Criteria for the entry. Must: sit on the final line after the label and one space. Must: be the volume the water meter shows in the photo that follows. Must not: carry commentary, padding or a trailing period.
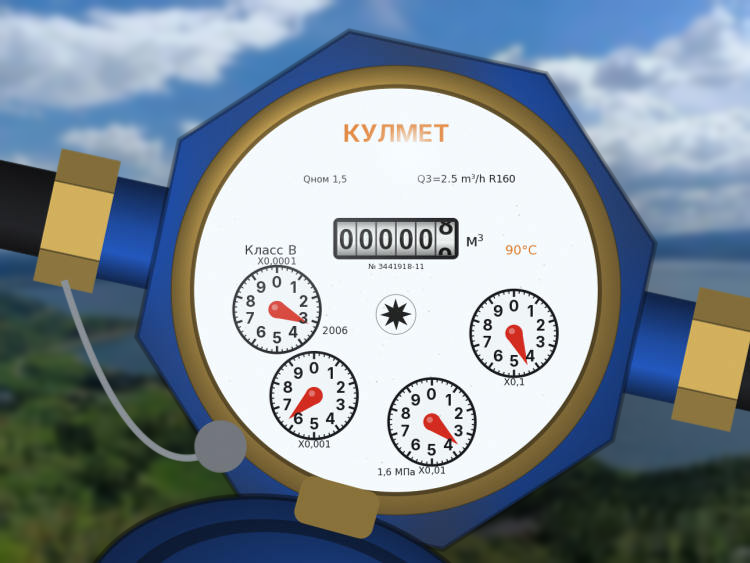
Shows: 8.4363 m³
